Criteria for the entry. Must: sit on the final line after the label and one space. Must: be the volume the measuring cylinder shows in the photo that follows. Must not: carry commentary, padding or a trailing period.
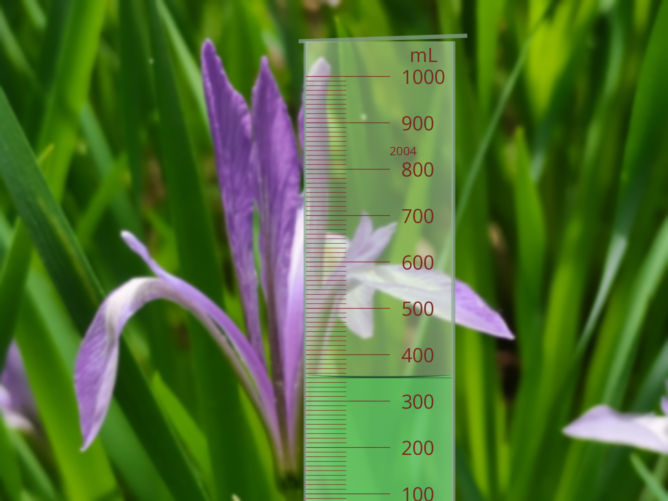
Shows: 350 mL
